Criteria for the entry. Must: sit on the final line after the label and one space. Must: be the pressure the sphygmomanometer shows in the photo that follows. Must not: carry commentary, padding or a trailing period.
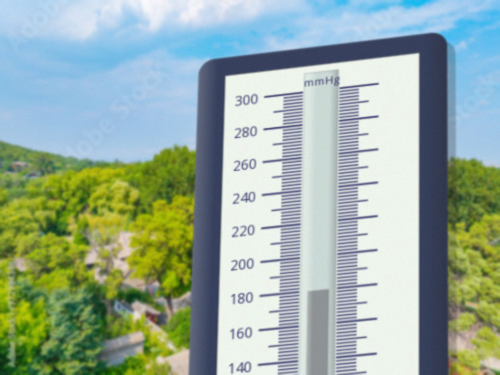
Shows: 180 mmHg
